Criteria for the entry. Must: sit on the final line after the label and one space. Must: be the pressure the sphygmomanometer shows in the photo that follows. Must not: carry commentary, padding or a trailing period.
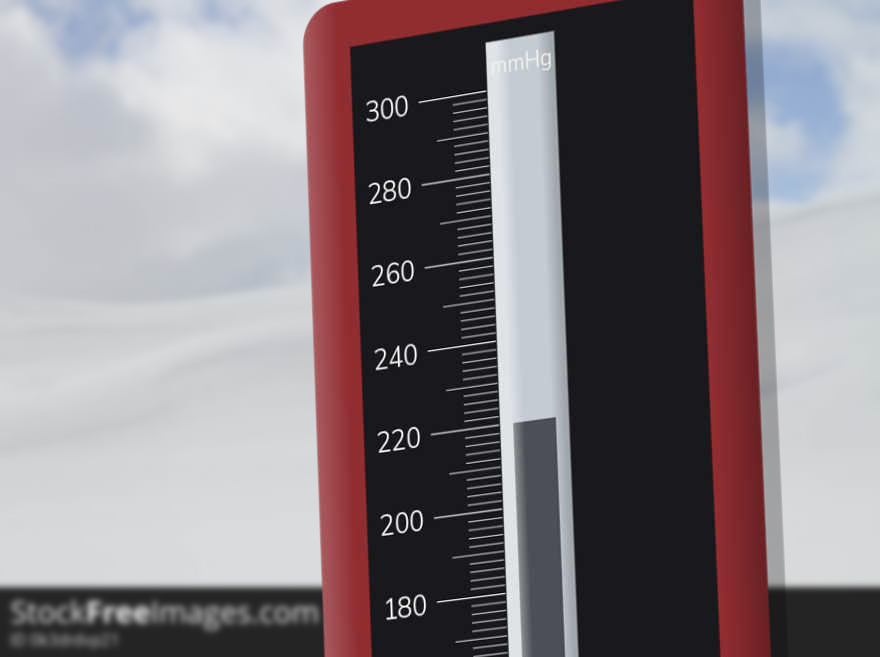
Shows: 220 mmHg
